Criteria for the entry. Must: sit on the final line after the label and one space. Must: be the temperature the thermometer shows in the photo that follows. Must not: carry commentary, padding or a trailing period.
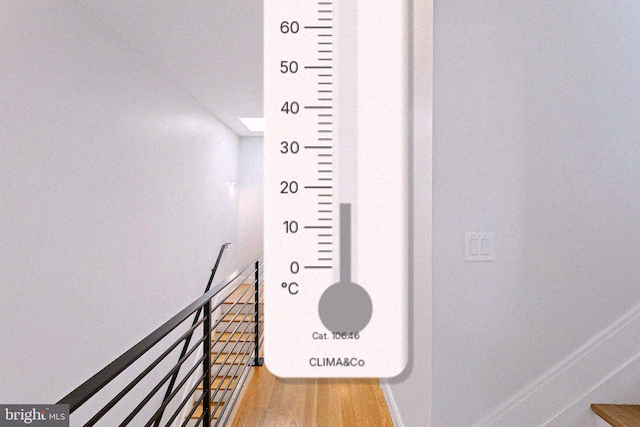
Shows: 16 °C
